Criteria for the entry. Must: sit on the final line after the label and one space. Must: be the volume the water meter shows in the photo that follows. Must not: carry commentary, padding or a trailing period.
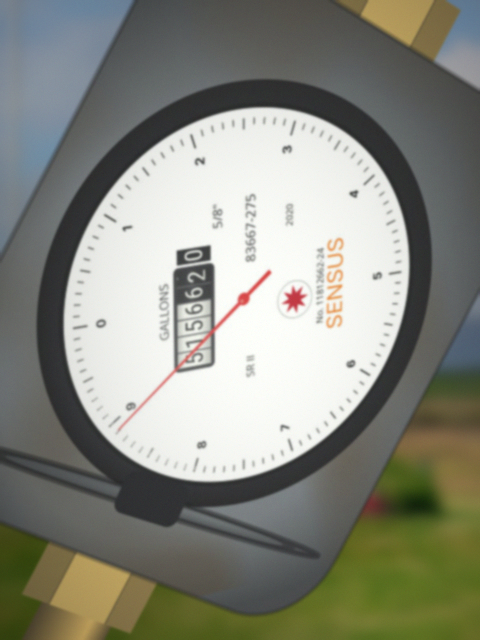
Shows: 5156618.9 gal
